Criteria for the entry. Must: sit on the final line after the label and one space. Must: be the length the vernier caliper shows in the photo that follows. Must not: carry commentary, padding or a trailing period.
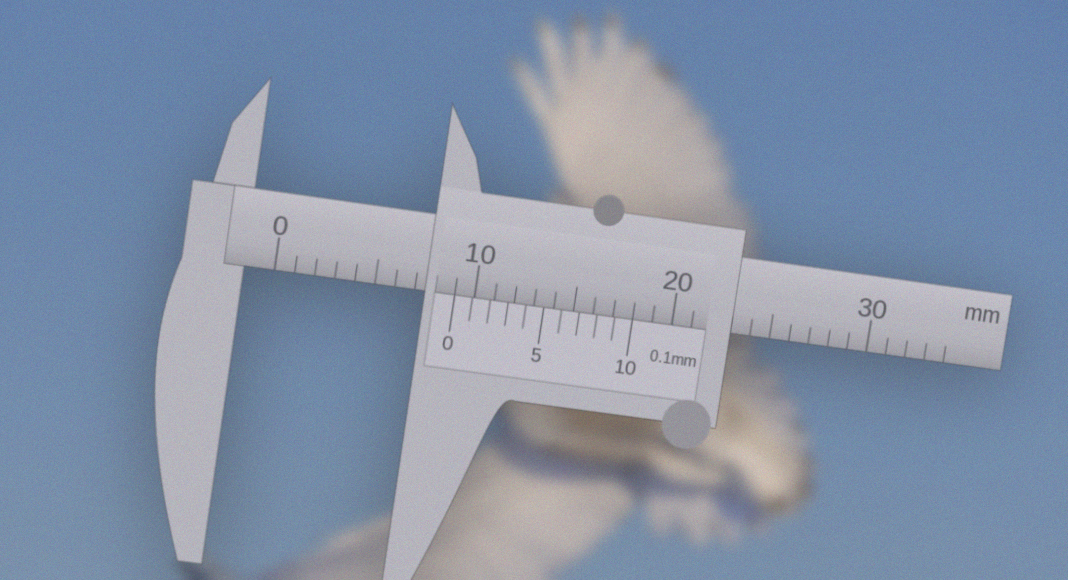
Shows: 9.0 mm
